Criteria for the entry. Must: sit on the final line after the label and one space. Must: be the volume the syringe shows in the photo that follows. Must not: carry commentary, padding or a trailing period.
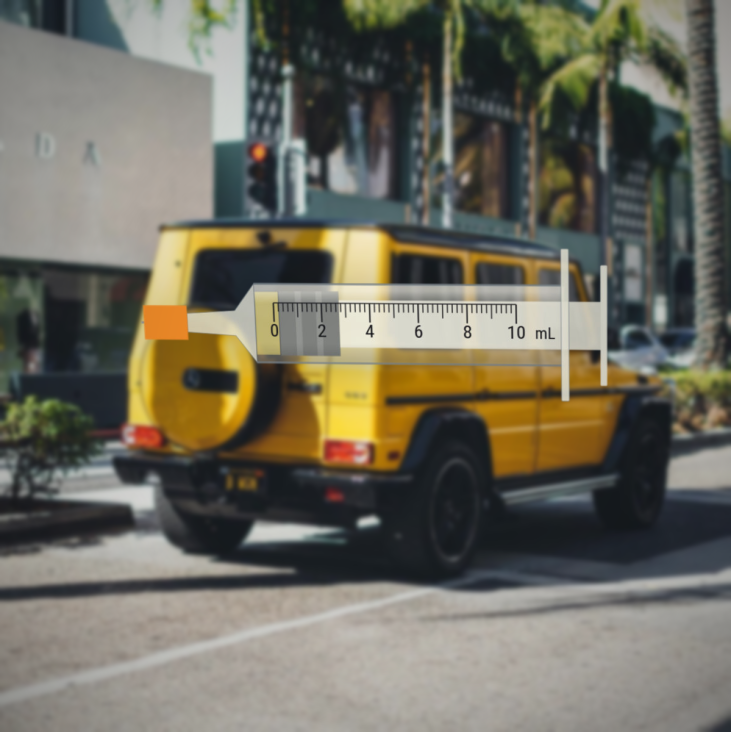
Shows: 0.2 mL
